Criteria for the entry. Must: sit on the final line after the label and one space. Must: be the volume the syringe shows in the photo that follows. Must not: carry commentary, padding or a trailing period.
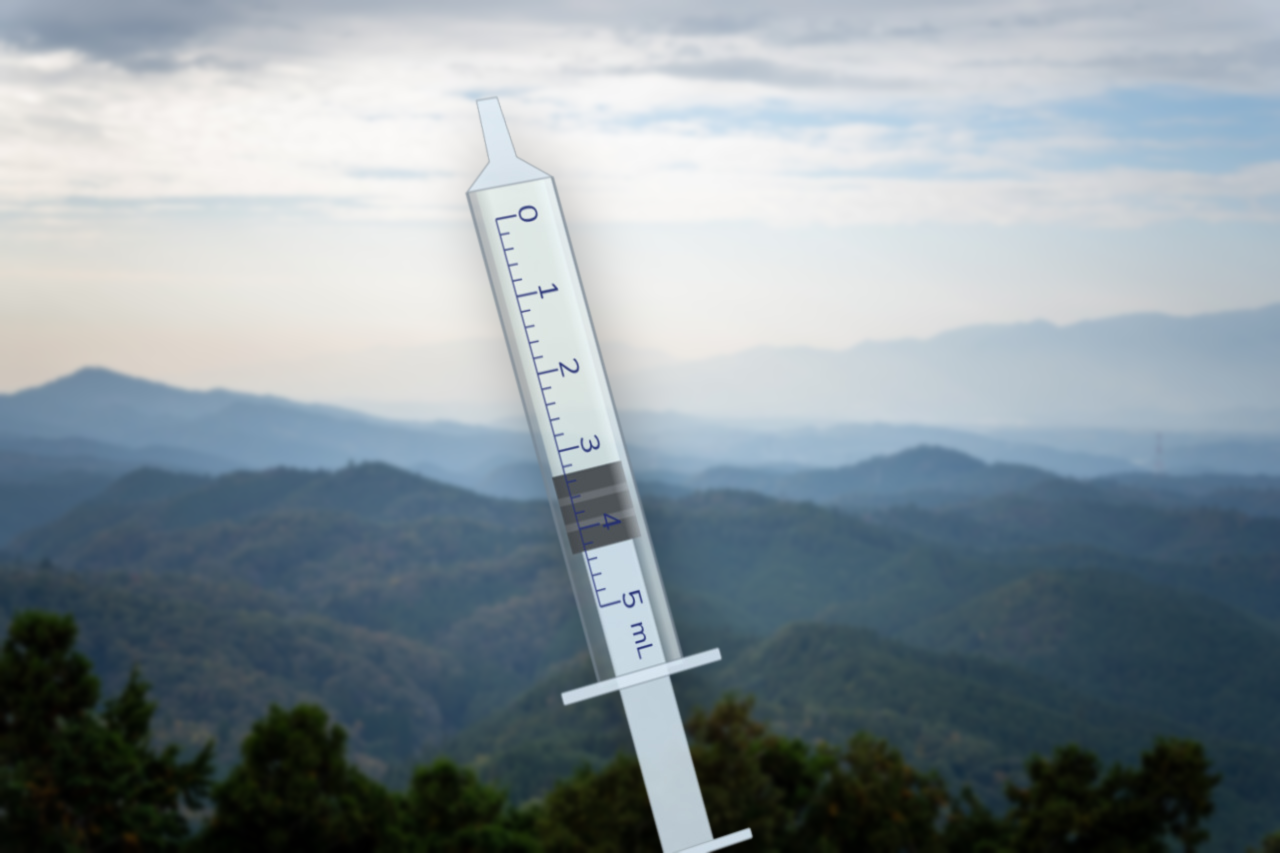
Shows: 3.3 mL
